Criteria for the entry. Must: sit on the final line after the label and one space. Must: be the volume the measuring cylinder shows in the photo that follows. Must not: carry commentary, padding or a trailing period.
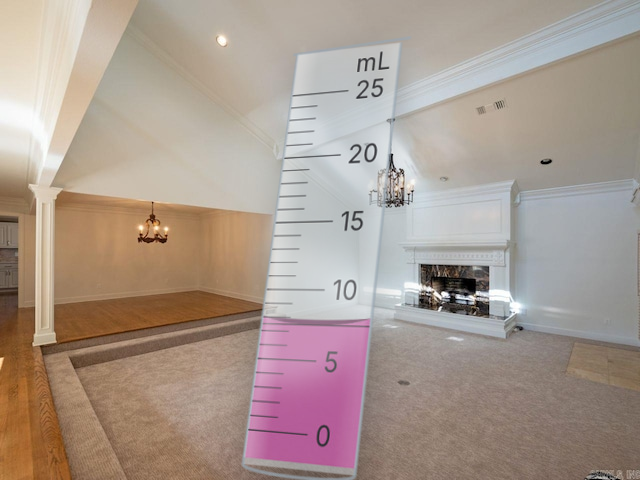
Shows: 7.5 mL
